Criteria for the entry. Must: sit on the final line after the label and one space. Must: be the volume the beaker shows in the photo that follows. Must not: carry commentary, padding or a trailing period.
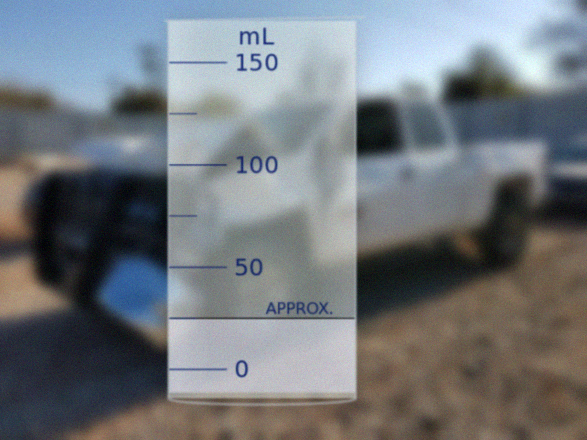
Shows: 25 mL
